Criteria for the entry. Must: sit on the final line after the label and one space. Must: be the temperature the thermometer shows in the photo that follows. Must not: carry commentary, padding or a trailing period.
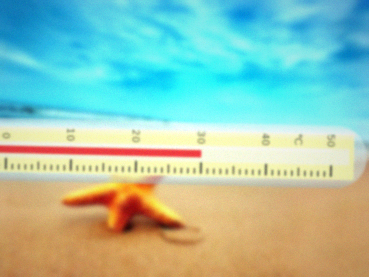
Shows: 30 °C
